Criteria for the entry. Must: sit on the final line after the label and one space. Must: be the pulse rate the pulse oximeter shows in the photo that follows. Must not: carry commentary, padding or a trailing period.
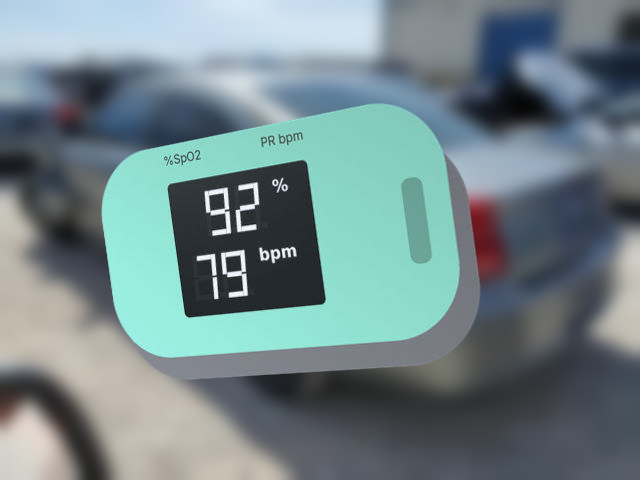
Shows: 79 bpm
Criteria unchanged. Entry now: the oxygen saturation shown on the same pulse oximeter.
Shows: 92 %
